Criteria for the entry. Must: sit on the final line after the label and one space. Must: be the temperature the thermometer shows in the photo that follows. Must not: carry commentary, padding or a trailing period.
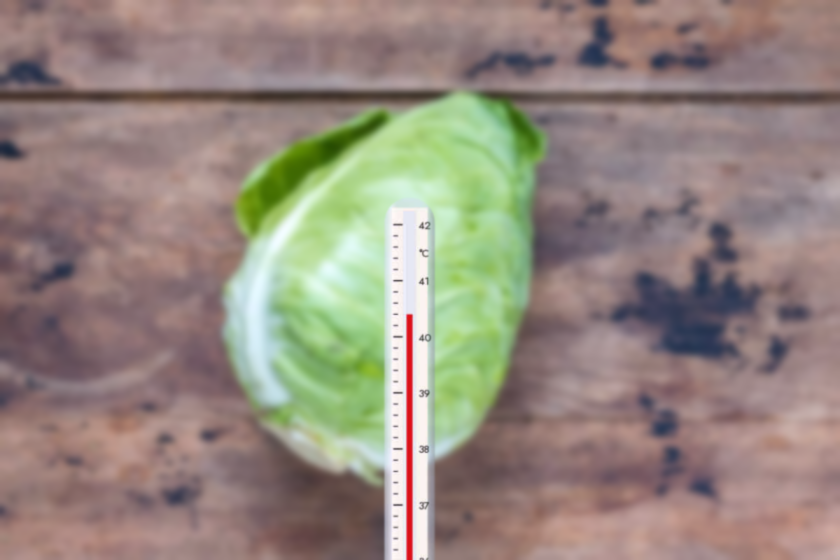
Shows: 40.4 °C
